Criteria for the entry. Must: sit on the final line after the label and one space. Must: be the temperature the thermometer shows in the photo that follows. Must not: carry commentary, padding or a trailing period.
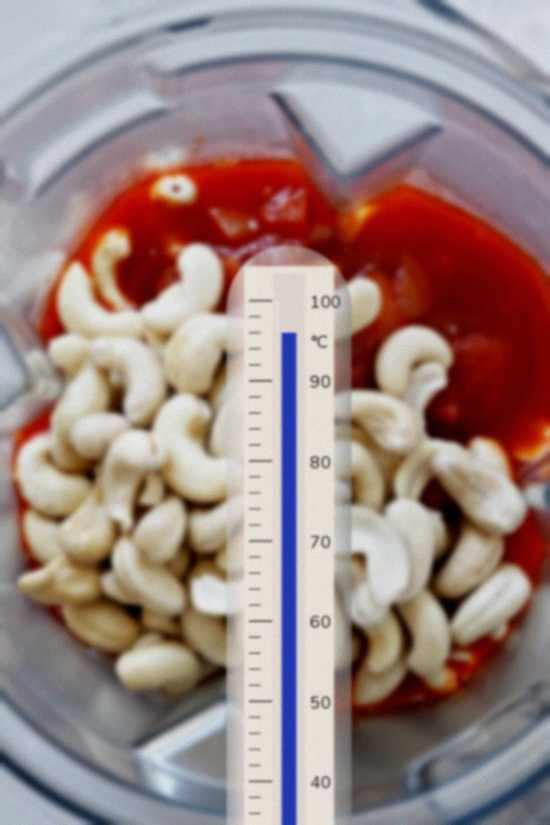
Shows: 96 °C
